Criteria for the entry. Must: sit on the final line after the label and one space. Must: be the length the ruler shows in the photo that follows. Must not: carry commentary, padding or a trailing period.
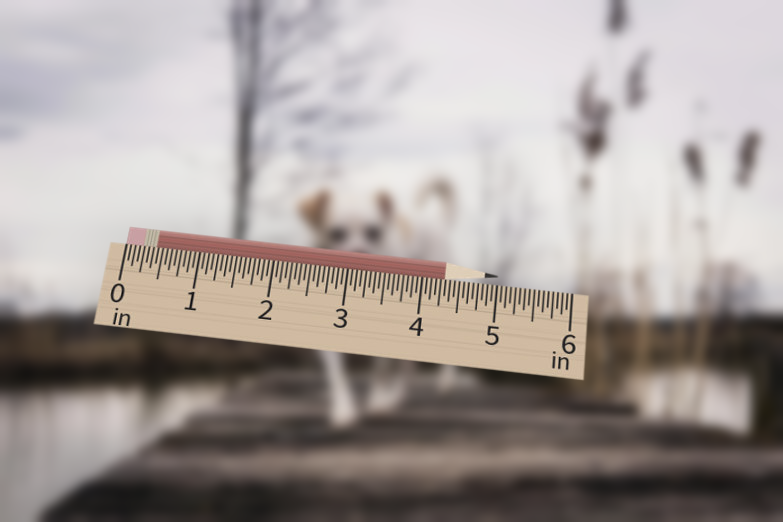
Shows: 5 in
